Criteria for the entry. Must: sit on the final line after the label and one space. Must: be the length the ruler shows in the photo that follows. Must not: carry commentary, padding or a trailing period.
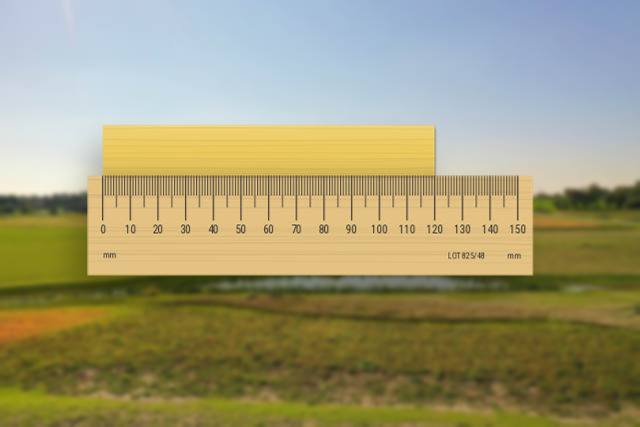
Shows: 120 mm
